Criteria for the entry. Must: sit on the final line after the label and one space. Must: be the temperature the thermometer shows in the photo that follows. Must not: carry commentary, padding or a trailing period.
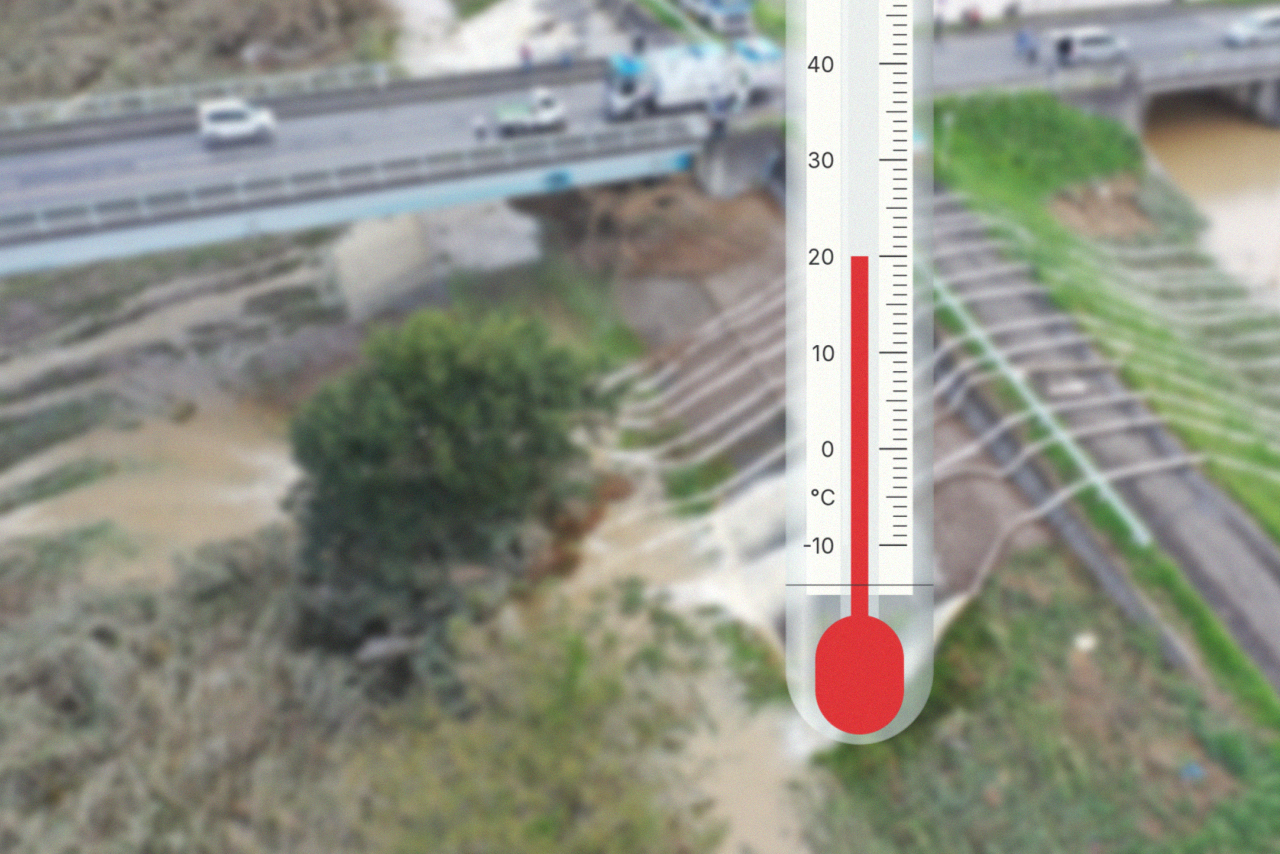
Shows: 20 °C
